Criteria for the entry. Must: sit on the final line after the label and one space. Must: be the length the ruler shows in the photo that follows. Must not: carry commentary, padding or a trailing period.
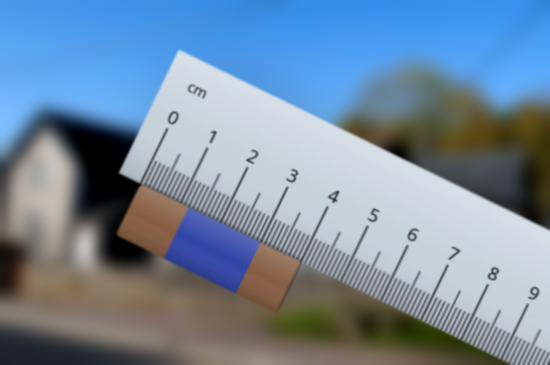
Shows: 4 cm
